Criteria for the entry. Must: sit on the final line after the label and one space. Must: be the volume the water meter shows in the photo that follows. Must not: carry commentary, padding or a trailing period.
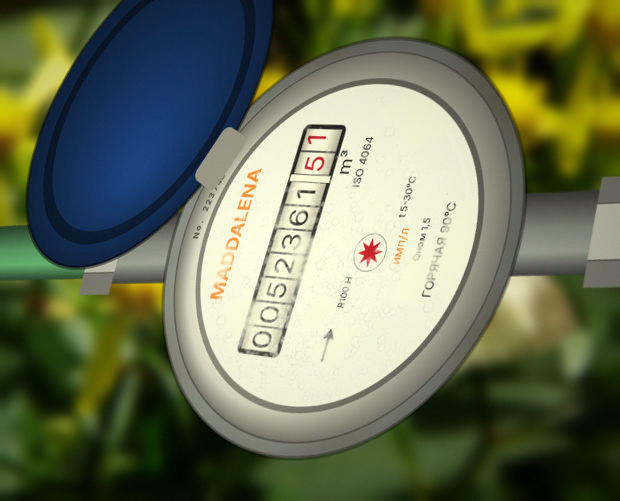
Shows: 52361.51 m³
